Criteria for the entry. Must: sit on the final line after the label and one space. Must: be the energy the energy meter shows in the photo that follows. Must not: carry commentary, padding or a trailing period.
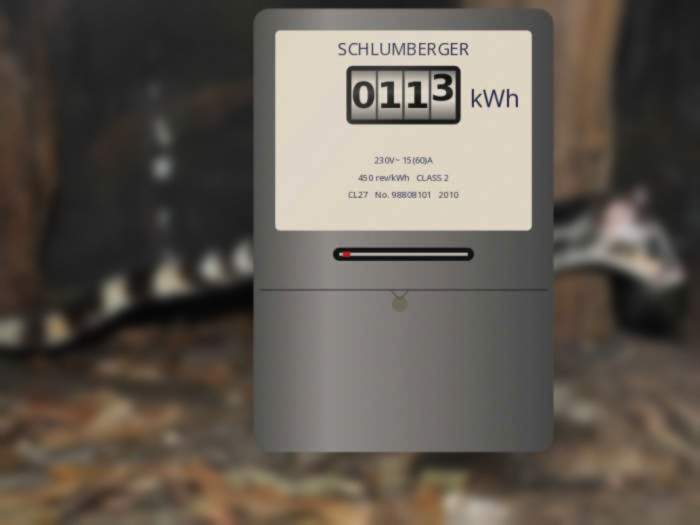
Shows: 113 kWh
